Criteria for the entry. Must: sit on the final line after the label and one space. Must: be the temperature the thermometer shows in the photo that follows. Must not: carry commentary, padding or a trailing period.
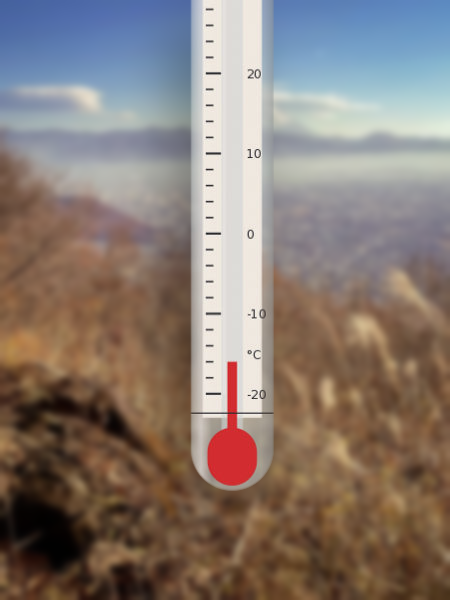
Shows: -16 °C
